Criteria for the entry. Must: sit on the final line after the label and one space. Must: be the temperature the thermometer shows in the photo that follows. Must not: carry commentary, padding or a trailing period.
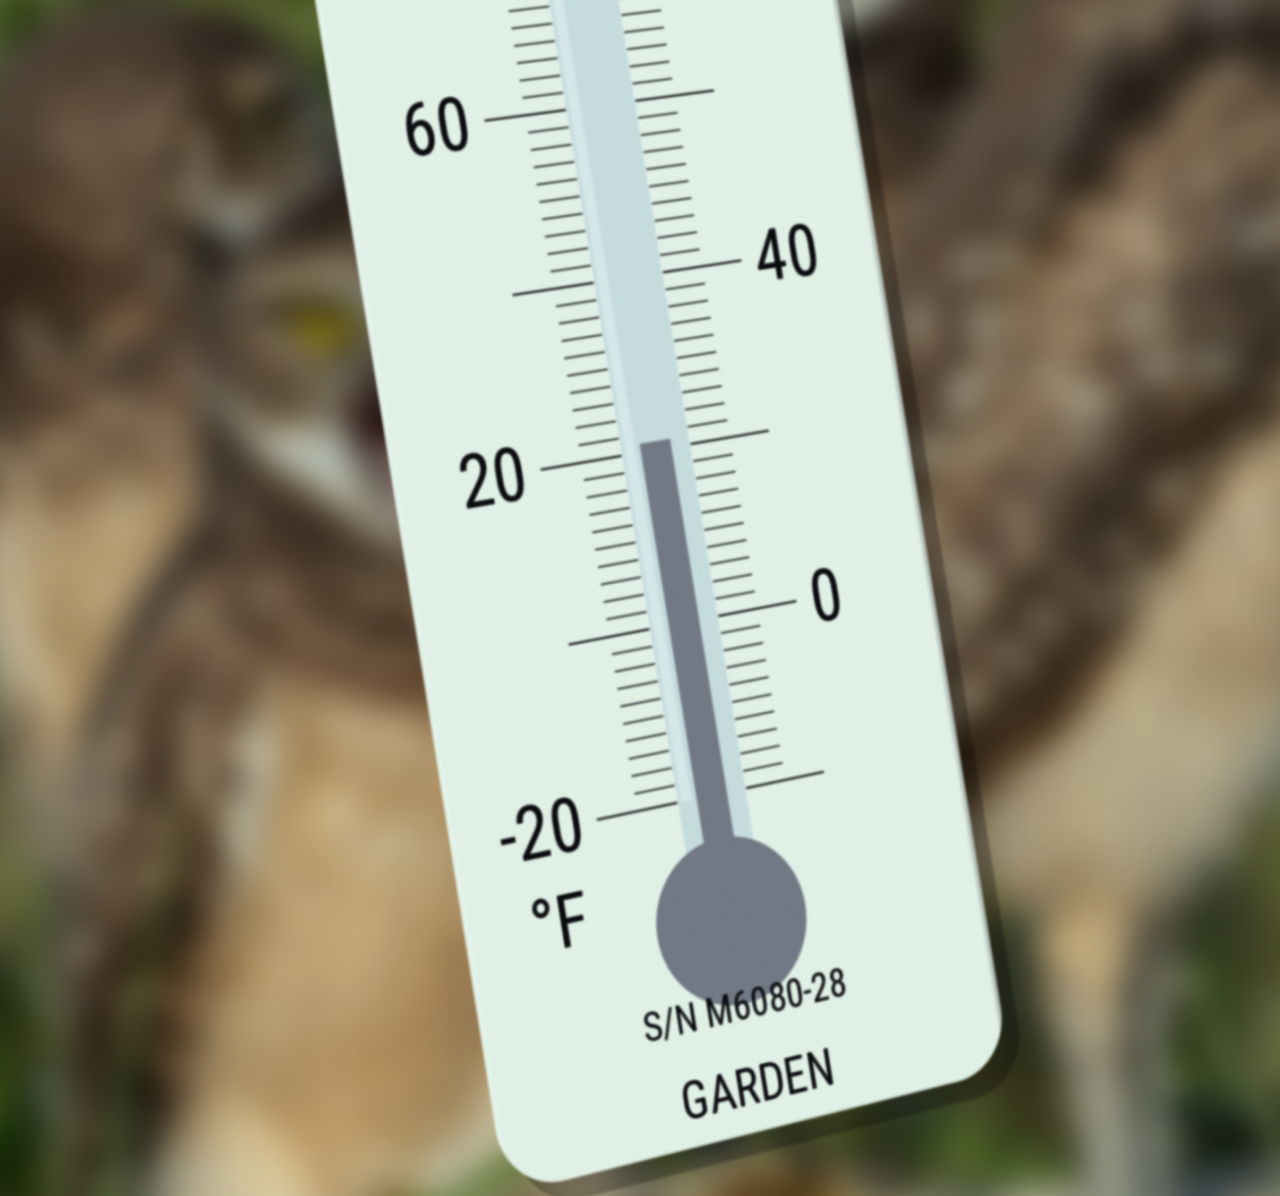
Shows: 21 °F
